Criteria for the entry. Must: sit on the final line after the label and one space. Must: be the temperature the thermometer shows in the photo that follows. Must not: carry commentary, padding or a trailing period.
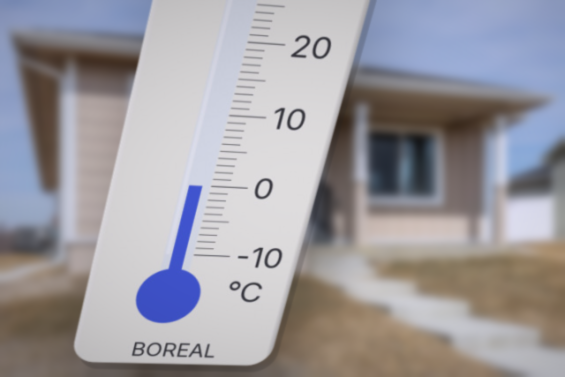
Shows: 0 °C
